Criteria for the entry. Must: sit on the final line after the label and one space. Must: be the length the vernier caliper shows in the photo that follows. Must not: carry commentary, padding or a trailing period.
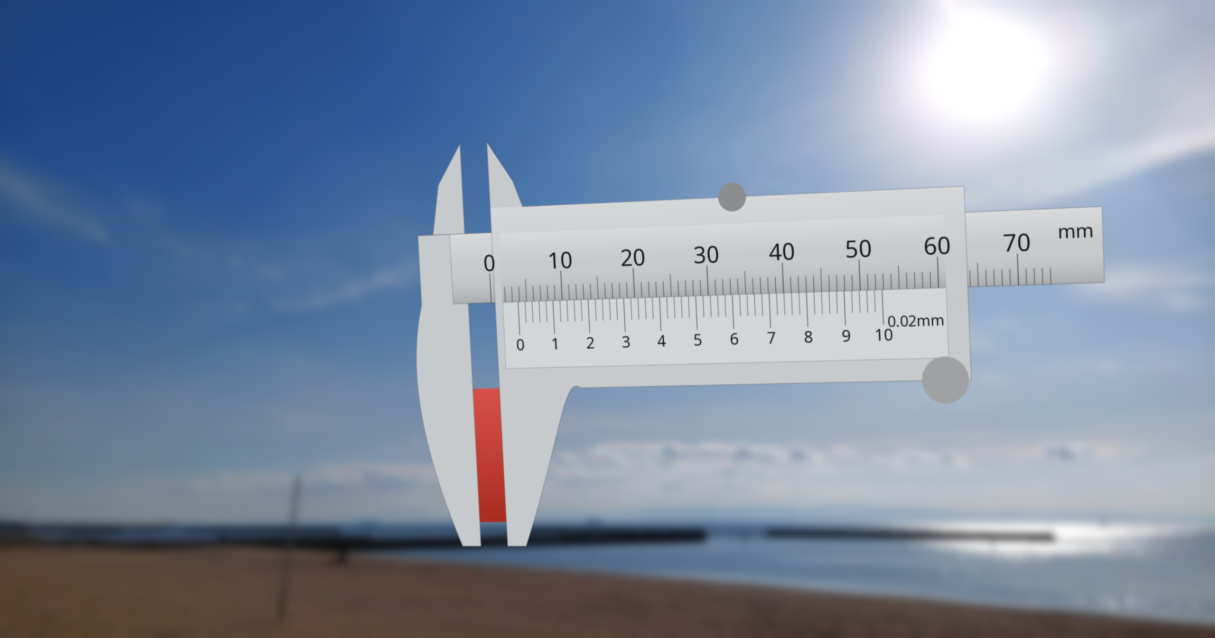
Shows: 3.8 mm
